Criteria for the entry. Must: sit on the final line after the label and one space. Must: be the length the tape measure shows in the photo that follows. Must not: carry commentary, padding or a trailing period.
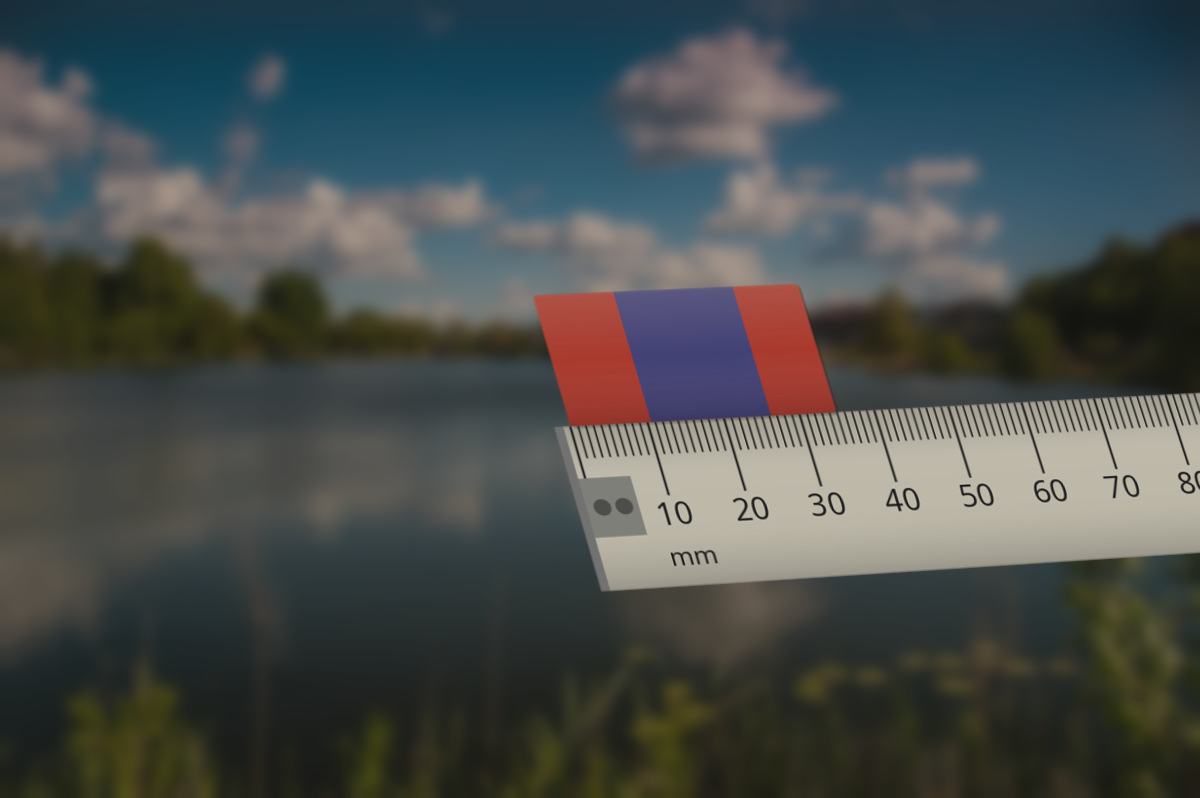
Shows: 35 mm
